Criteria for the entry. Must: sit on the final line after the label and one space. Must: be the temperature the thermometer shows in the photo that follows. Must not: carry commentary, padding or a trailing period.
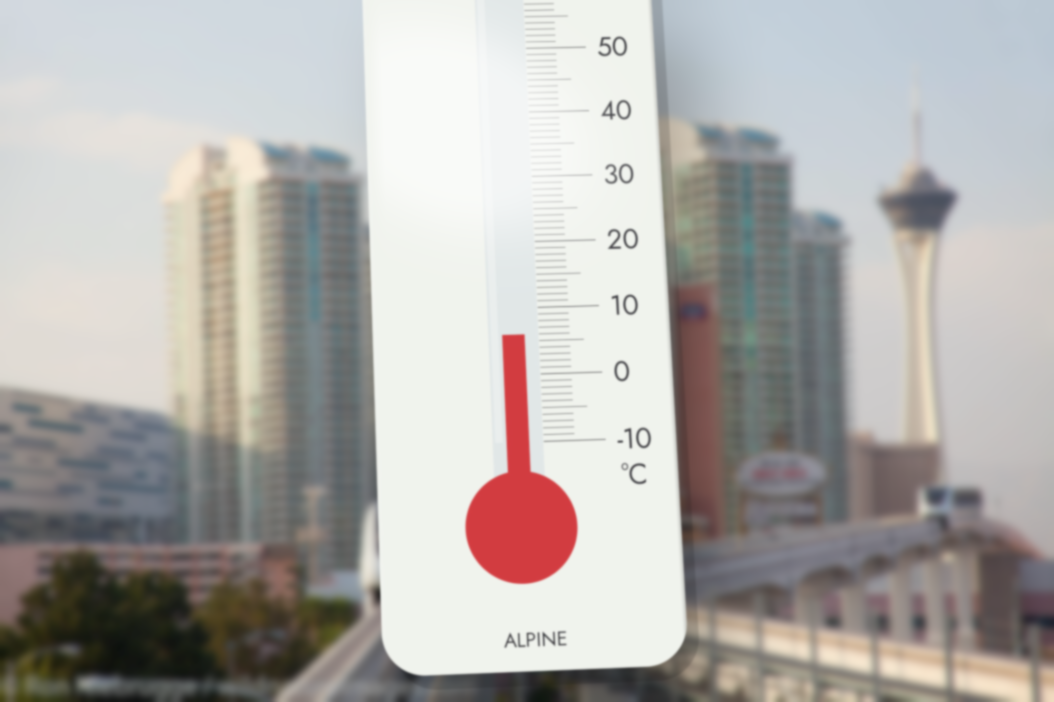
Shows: 6 °C
